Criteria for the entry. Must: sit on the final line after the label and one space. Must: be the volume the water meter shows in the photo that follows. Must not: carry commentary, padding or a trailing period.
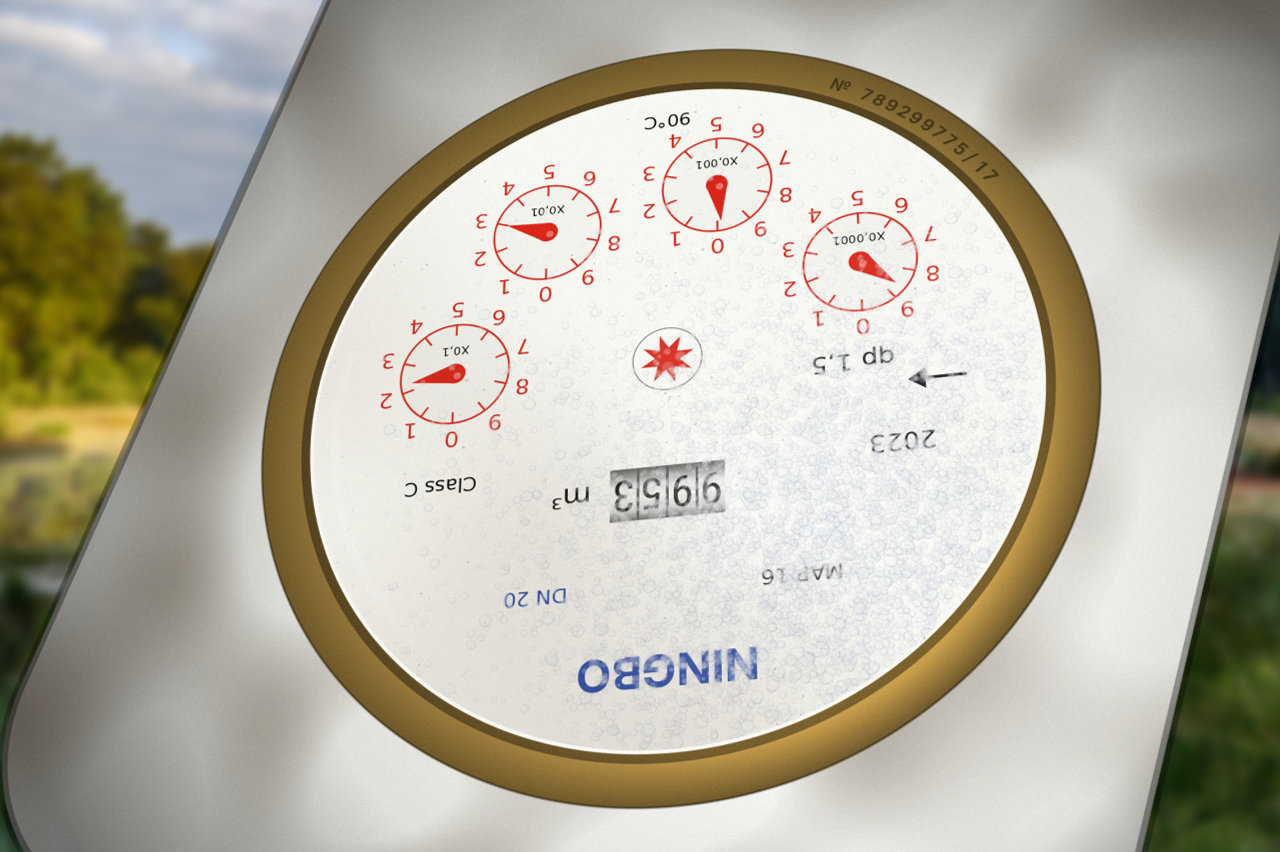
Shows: 9953.2298 m³
